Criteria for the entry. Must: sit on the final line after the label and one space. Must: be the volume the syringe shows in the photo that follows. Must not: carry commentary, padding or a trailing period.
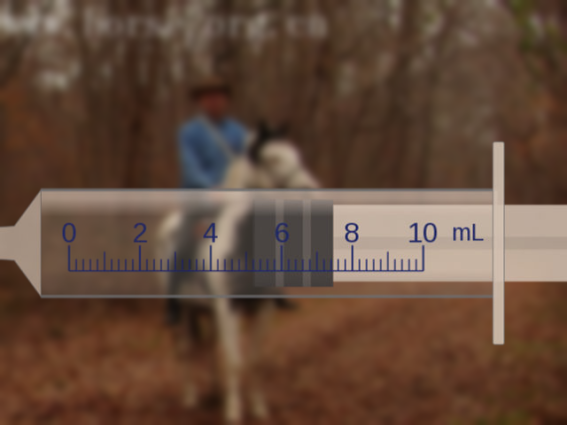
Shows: 5.2 mL
